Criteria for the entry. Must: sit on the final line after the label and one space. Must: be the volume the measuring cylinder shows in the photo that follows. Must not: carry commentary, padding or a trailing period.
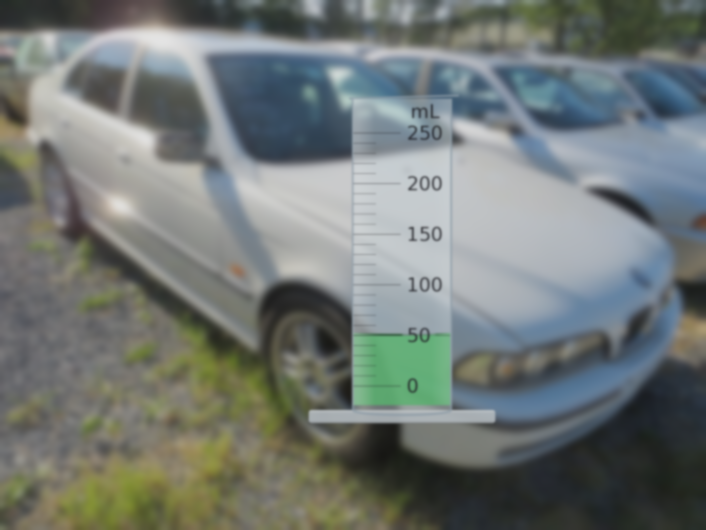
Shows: 50 mL
